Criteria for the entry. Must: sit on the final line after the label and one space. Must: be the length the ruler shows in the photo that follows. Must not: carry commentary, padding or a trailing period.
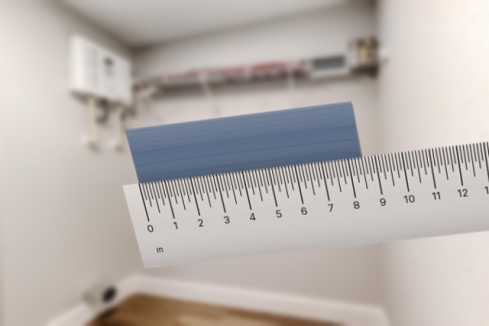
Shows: 8.5 in
